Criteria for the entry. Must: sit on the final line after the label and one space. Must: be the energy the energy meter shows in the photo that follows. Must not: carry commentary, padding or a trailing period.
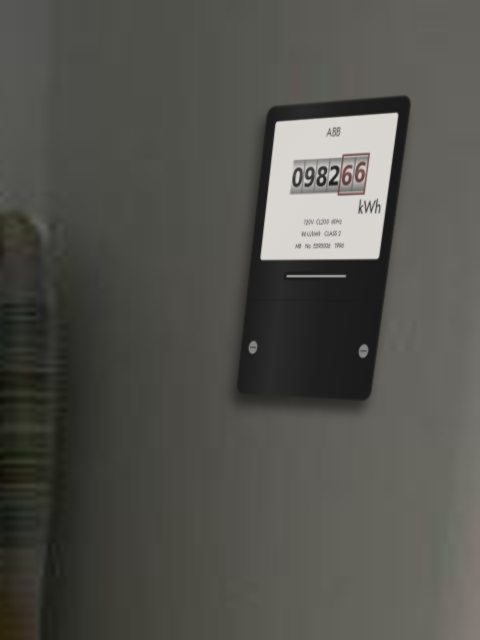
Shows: 982.66 kWh
